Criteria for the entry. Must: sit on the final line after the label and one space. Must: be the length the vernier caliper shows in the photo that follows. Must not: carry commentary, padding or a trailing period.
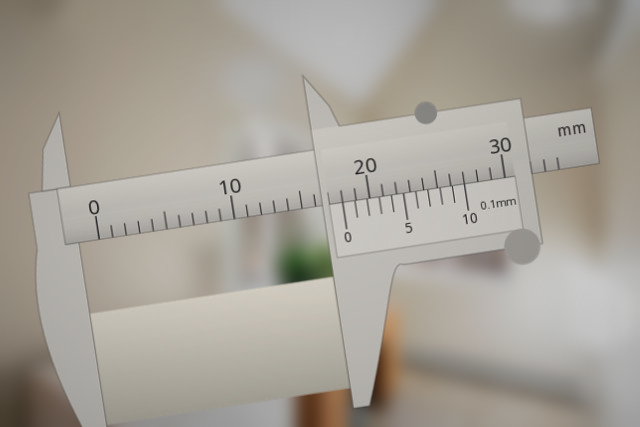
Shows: 18.0 mm
